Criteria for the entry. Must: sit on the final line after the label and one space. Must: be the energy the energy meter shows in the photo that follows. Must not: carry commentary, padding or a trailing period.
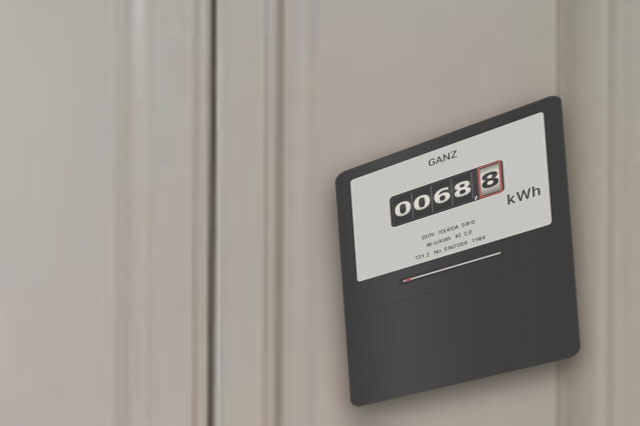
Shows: 68.8 kWh
